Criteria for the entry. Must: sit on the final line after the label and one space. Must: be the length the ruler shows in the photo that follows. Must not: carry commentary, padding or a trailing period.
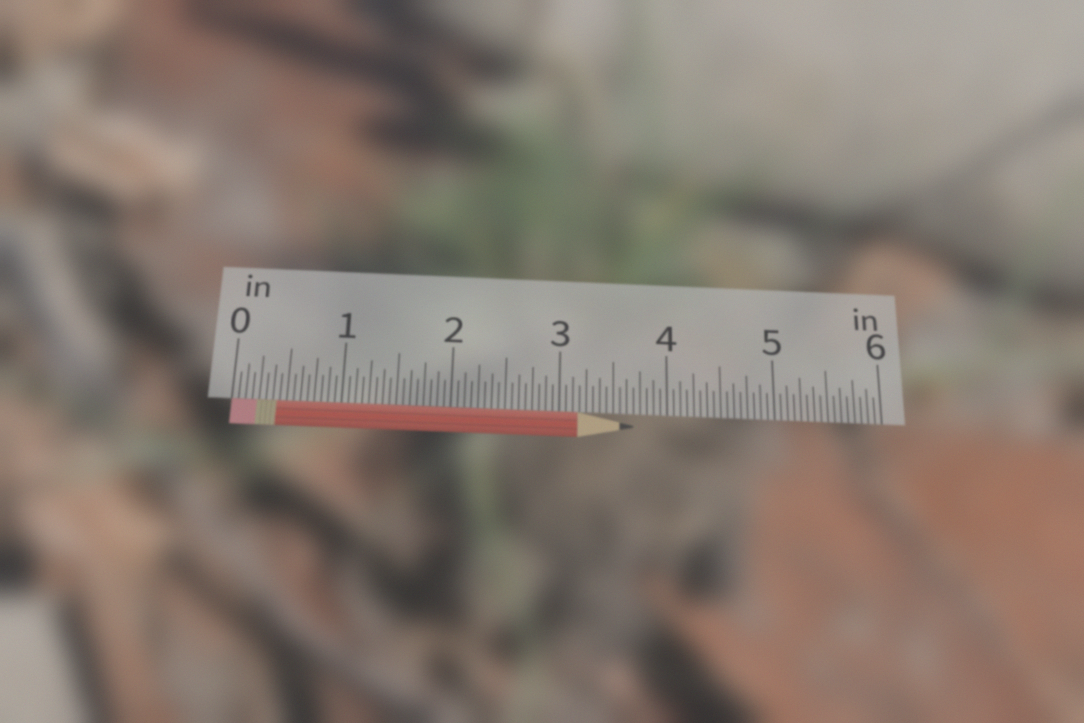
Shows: 3.6875 in
